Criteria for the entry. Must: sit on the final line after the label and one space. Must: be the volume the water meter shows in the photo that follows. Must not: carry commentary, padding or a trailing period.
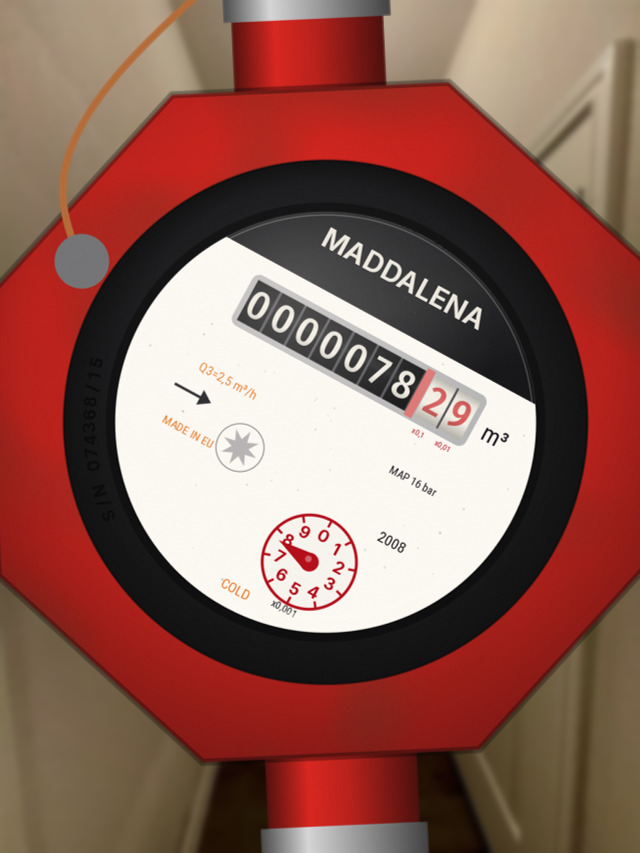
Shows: 78.297 m³
